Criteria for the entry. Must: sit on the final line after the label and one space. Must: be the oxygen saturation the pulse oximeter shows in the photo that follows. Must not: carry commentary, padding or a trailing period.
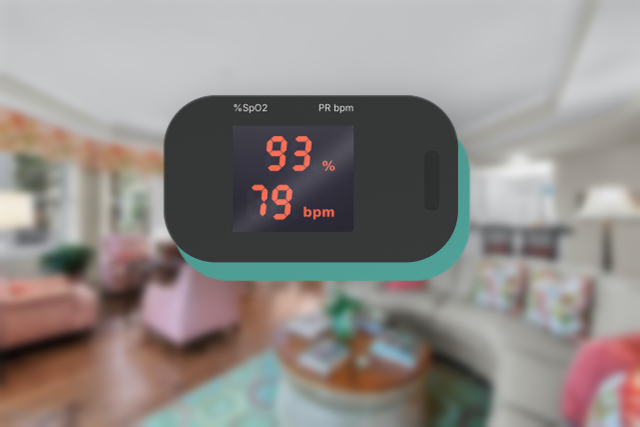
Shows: 93 %
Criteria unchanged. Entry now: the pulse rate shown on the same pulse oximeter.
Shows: 79 bpm
